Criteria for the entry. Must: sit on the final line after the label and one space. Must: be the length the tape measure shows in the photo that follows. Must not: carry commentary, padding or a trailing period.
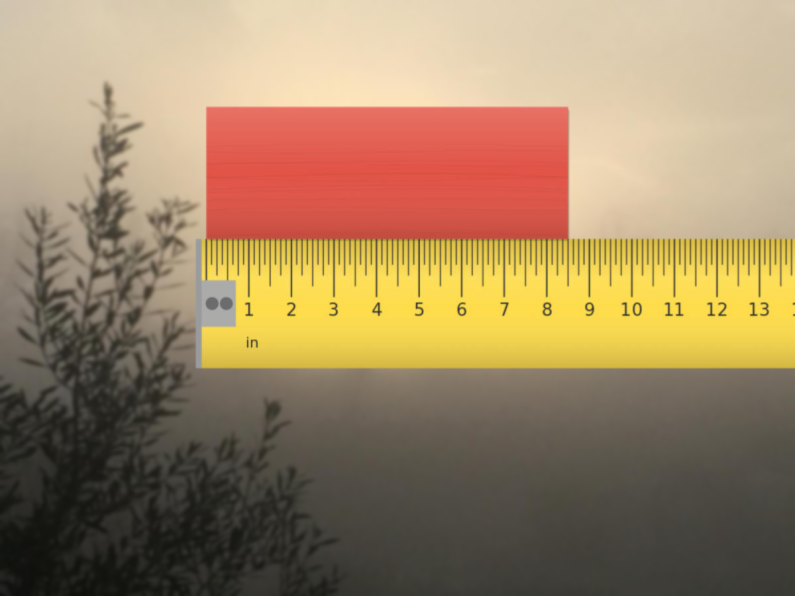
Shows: 8.5 in
